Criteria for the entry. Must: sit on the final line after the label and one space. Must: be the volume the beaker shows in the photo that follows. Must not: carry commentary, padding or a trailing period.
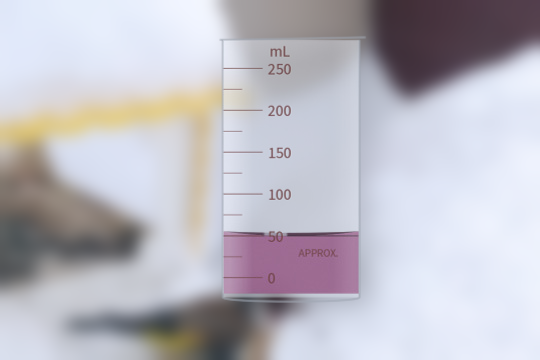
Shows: 50 mL
